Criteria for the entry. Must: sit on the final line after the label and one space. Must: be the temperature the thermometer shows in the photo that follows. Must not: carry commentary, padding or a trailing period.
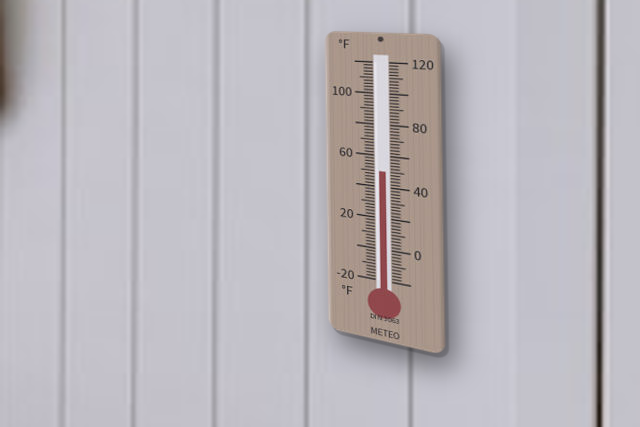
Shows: 50 °F
